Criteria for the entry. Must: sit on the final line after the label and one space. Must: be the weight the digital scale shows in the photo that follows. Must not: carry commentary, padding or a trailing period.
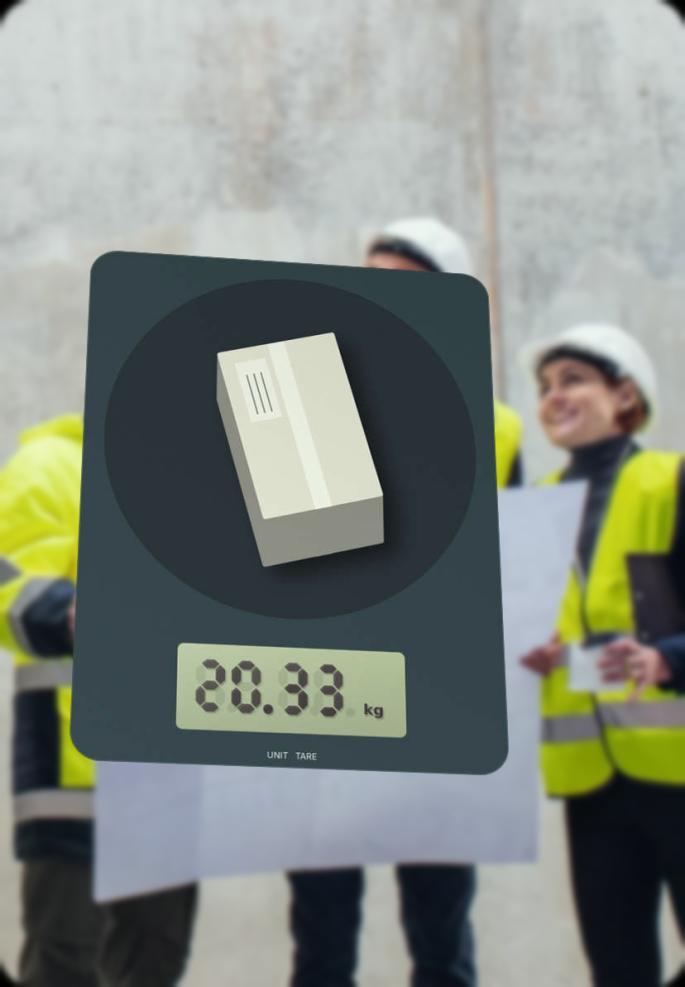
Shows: 20.33 kg
